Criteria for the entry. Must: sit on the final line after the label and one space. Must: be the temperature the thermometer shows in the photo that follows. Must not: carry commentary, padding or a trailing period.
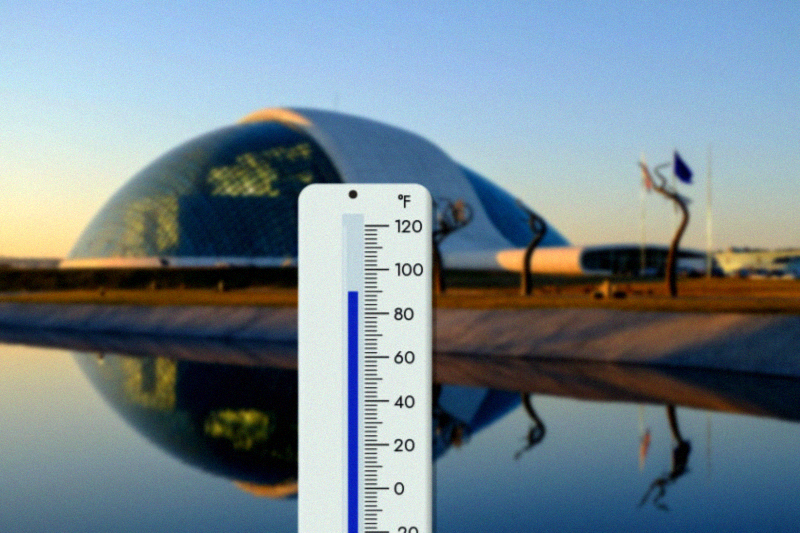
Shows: 90 °F
